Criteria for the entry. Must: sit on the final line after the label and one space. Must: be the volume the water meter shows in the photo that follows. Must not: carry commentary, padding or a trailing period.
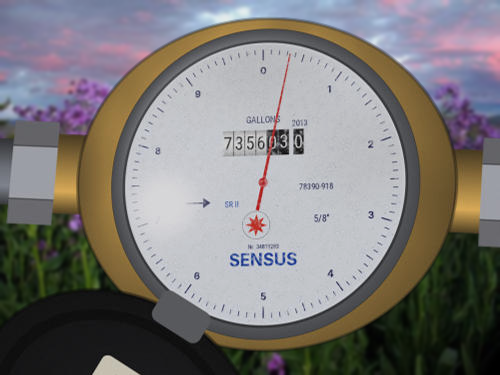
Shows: 7356030.3 gal
